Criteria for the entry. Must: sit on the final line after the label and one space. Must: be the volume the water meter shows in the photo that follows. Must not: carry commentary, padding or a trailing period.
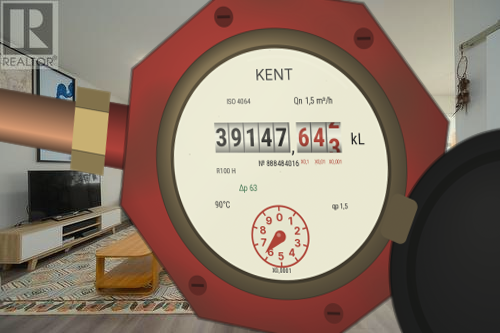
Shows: 39147.6426 kL
